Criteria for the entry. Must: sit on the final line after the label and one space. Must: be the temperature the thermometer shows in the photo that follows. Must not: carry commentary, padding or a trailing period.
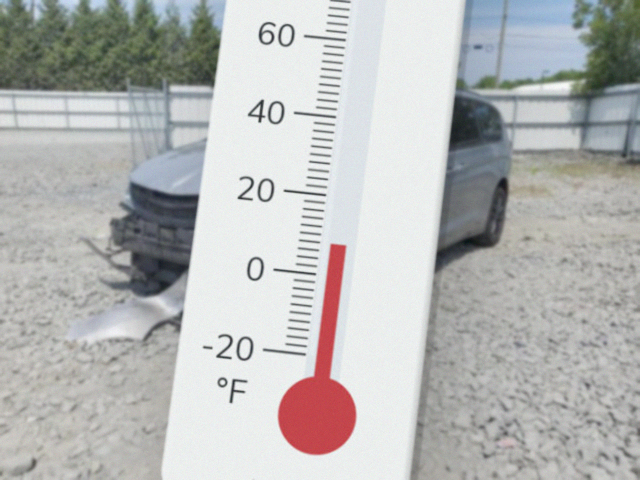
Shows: 8 °F
